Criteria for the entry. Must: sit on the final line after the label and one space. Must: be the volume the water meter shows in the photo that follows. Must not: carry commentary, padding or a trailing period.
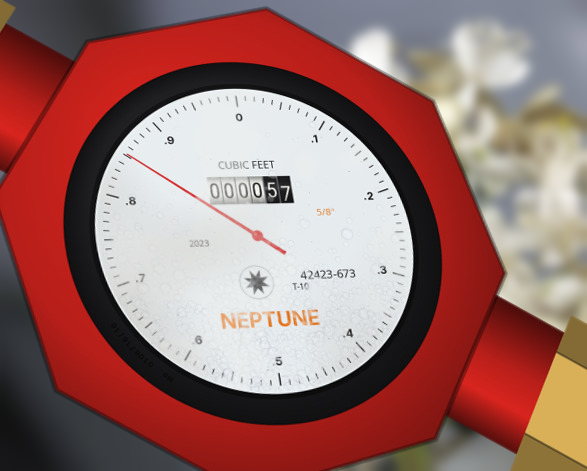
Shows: 56.85 ft³
